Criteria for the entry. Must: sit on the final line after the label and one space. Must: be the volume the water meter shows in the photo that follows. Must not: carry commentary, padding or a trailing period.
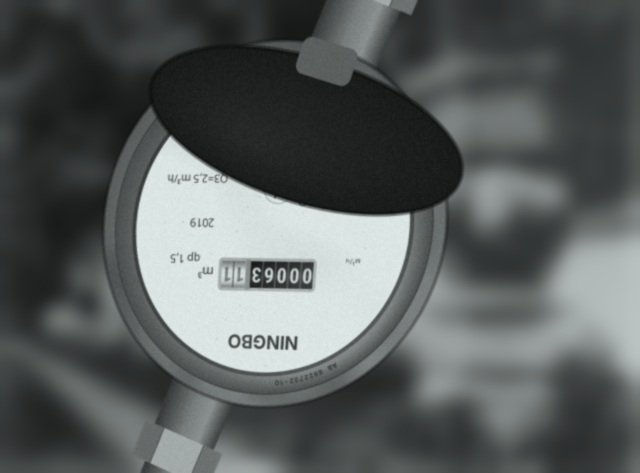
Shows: 63.11 m³
